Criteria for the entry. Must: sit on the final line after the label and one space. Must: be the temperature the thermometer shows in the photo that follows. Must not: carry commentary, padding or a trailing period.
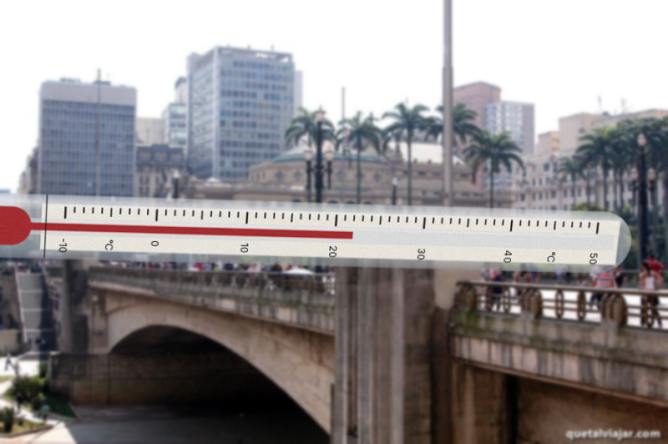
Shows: 22 °C
